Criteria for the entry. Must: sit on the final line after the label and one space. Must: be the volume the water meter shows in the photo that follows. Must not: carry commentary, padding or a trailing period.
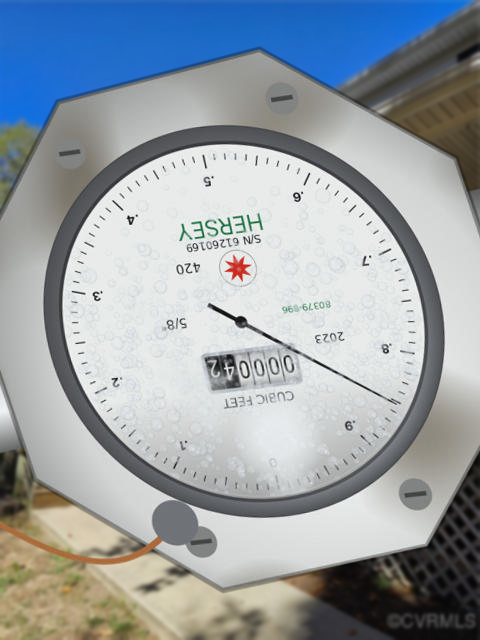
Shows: 41.85 ft³
